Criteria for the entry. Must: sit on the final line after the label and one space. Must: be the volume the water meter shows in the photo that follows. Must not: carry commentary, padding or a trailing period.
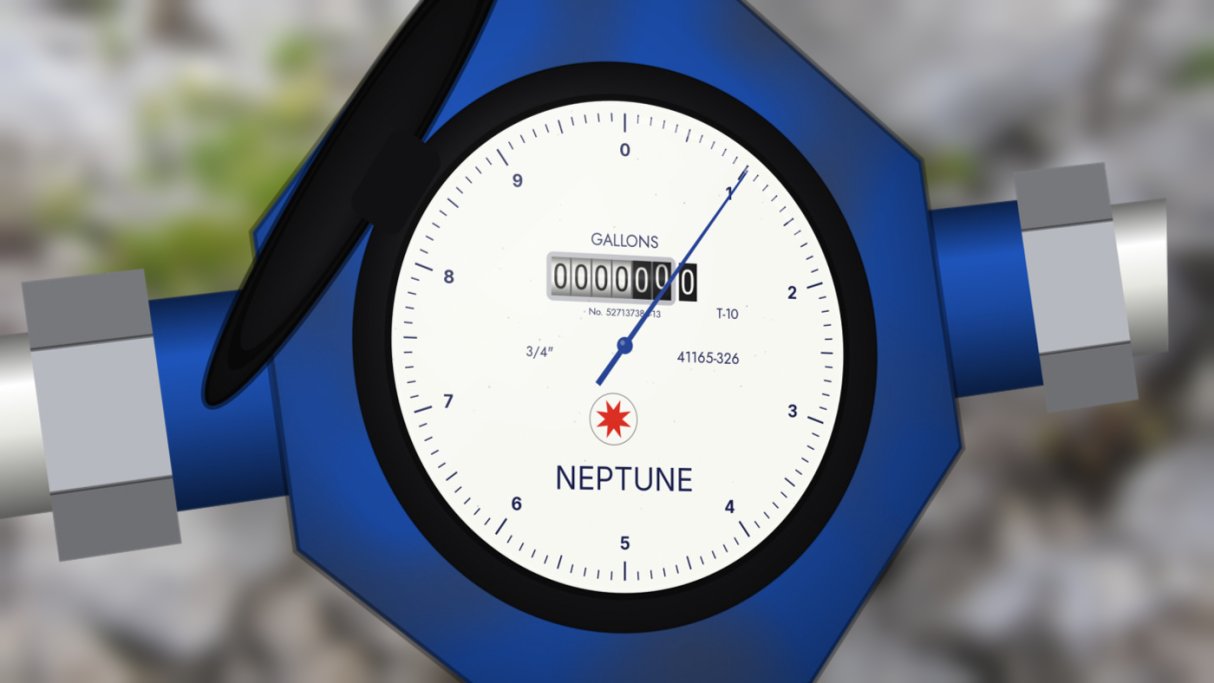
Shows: 1.0 gal
